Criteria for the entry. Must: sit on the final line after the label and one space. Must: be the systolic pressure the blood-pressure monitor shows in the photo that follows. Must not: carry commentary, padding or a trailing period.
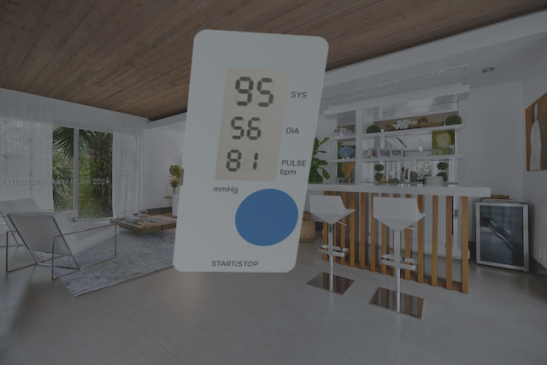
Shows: 95 mmHg
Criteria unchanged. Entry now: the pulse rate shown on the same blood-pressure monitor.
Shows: 81 bpm
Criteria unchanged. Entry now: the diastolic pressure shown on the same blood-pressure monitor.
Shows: 56 mmHg
